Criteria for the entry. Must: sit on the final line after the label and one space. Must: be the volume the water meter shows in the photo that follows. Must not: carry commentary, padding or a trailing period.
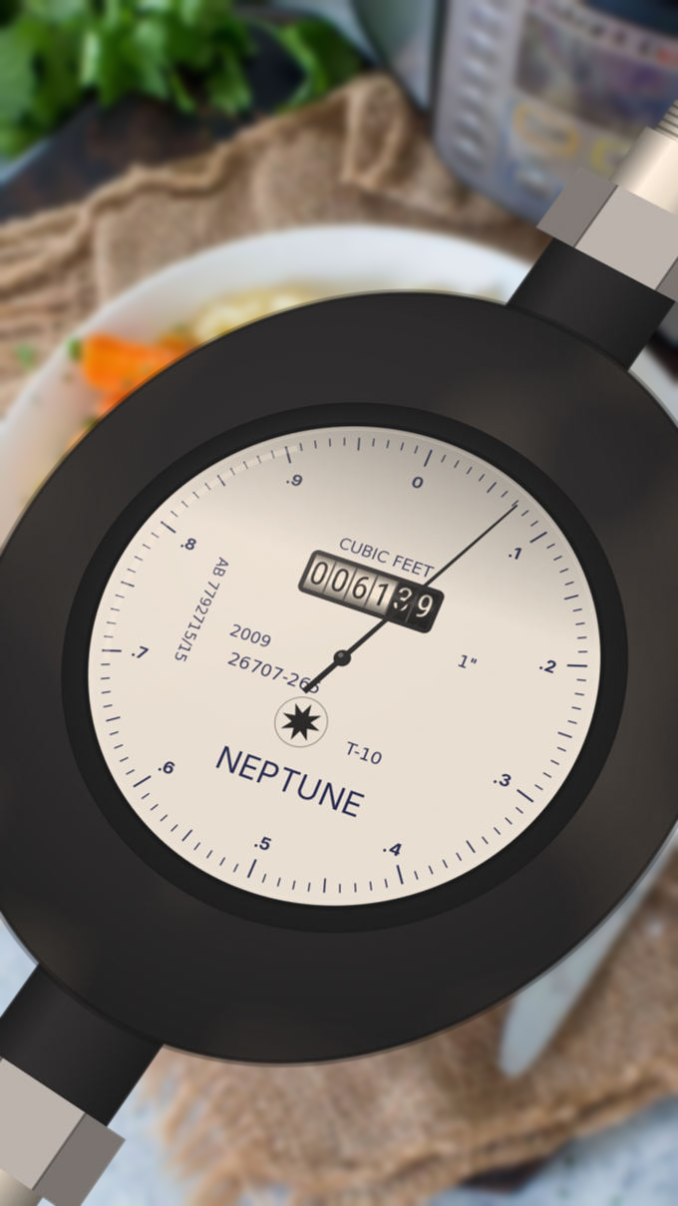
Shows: 6139.07 ft³
